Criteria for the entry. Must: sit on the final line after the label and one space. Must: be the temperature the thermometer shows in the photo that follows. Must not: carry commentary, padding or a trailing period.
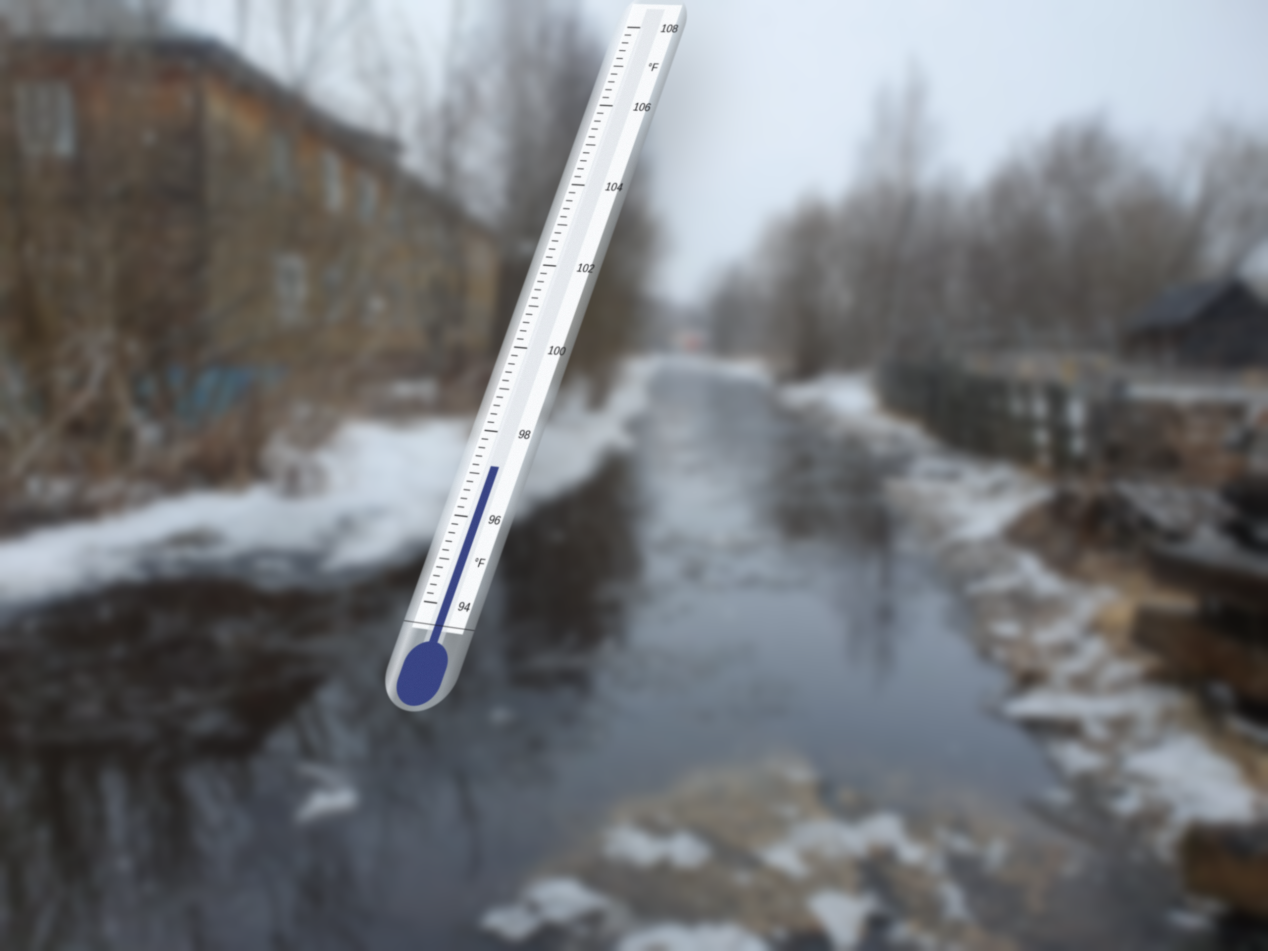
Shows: 97.2 °F
